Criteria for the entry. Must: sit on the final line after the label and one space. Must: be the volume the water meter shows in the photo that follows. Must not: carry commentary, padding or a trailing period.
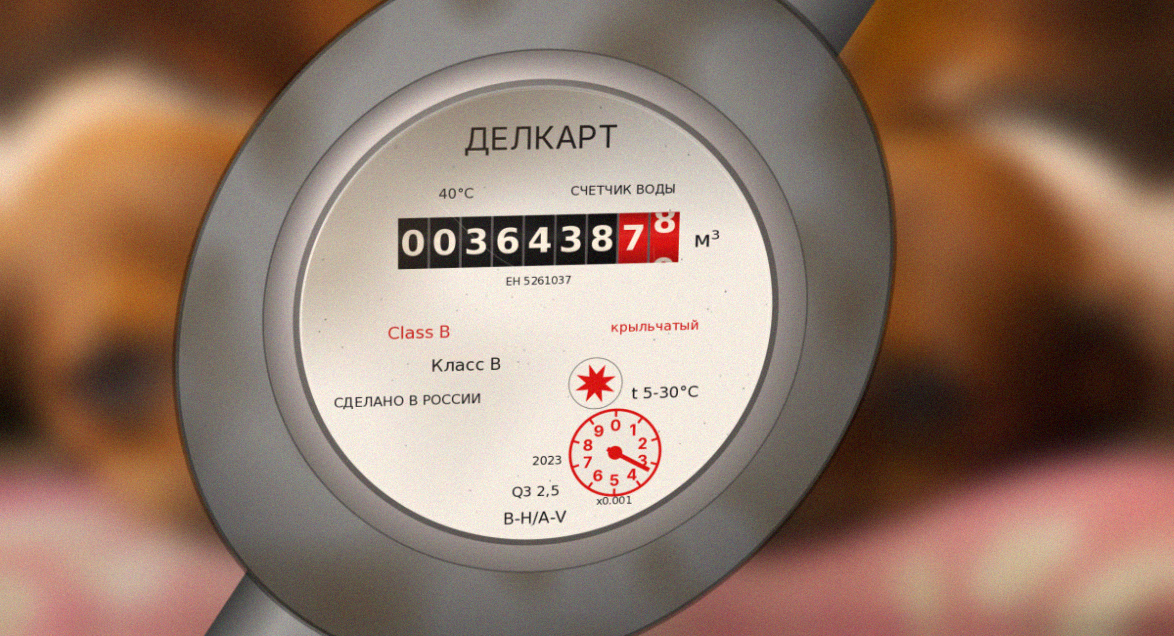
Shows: 36438.783 m³
